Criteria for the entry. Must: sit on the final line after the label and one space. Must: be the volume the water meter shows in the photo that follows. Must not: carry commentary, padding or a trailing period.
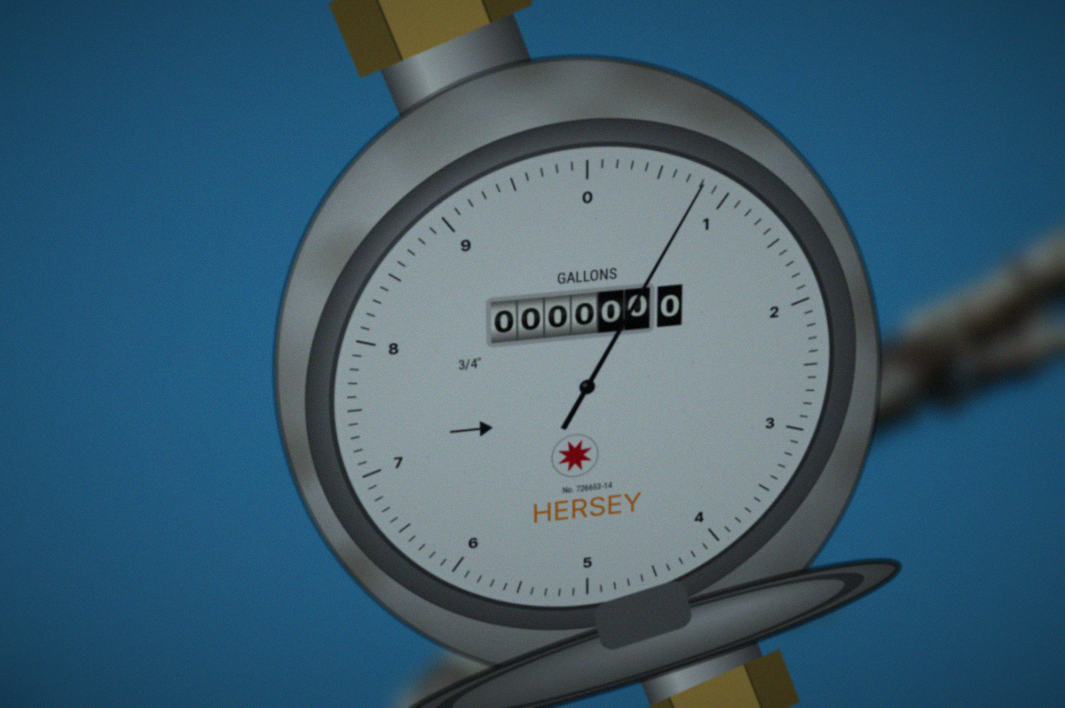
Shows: 0.8 gal
